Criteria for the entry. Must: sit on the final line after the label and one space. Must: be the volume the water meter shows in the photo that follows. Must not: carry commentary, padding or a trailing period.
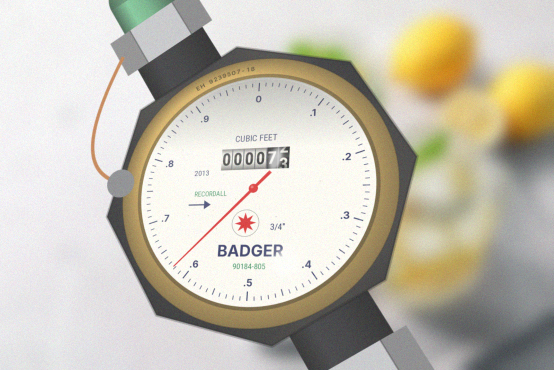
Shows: 72.62 ft³
